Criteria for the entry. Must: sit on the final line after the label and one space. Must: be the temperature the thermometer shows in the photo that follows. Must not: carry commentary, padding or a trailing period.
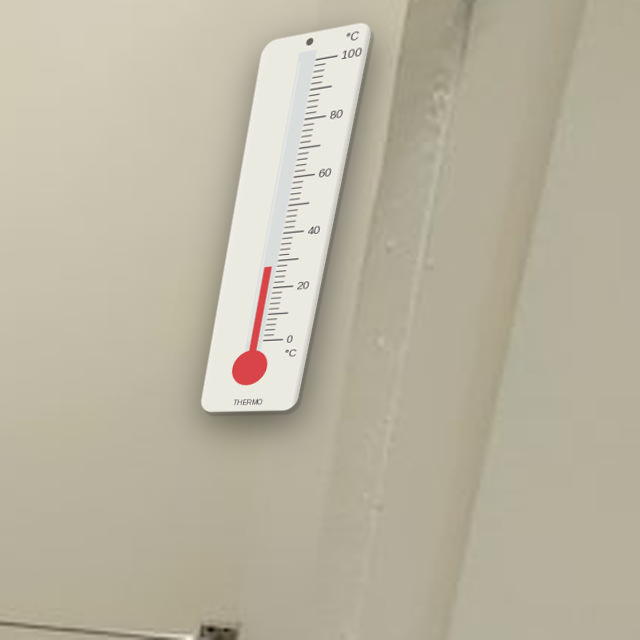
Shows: 28 °C
